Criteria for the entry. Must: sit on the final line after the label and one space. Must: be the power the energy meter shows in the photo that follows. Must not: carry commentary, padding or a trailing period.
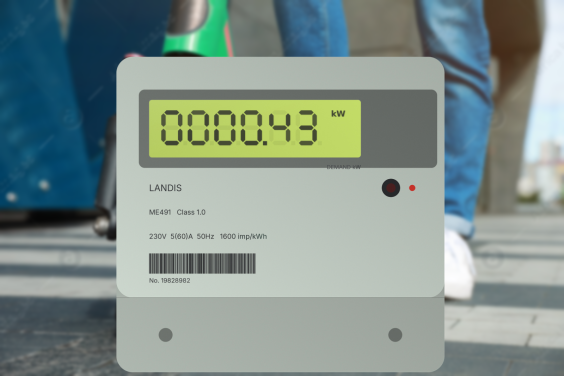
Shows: 0.43 kW
